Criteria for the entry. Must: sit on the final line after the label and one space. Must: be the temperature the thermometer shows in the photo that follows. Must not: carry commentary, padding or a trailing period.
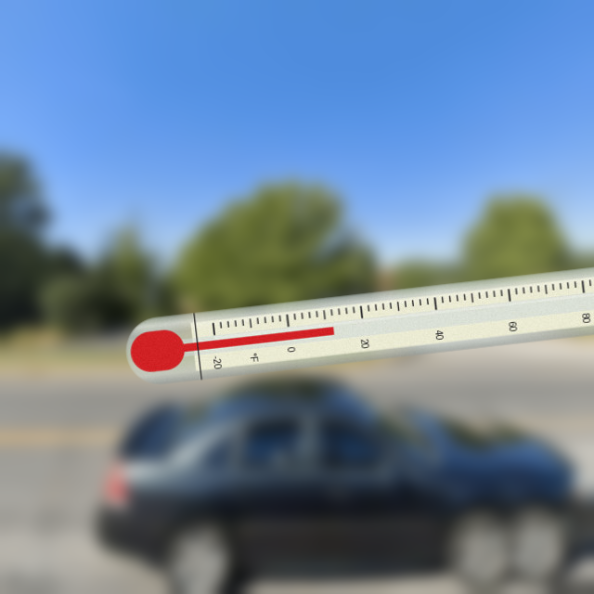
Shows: 12 °F
